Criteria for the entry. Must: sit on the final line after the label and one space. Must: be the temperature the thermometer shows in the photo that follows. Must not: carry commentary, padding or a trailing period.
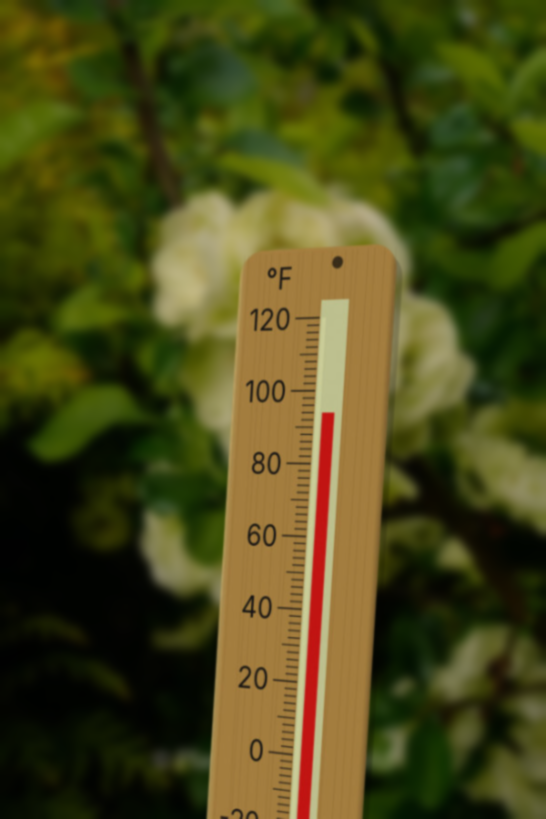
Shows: 94 °F
